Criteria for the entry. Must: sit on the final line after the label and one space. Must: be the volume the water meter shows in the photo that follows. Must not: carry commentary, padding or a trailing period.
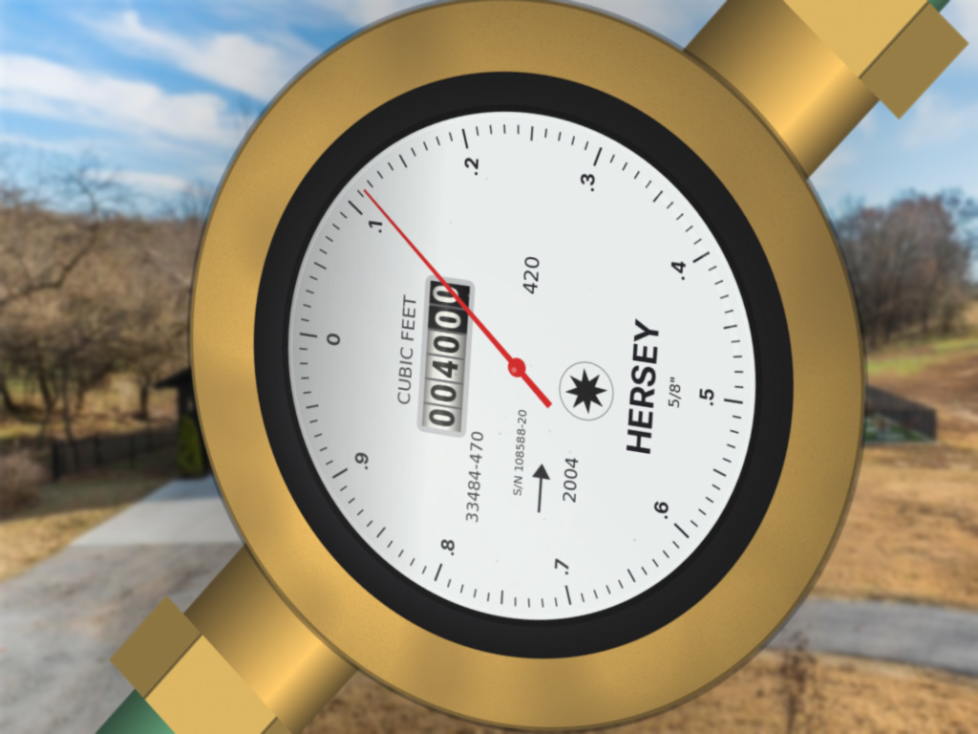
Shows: 4000.11 ft³
